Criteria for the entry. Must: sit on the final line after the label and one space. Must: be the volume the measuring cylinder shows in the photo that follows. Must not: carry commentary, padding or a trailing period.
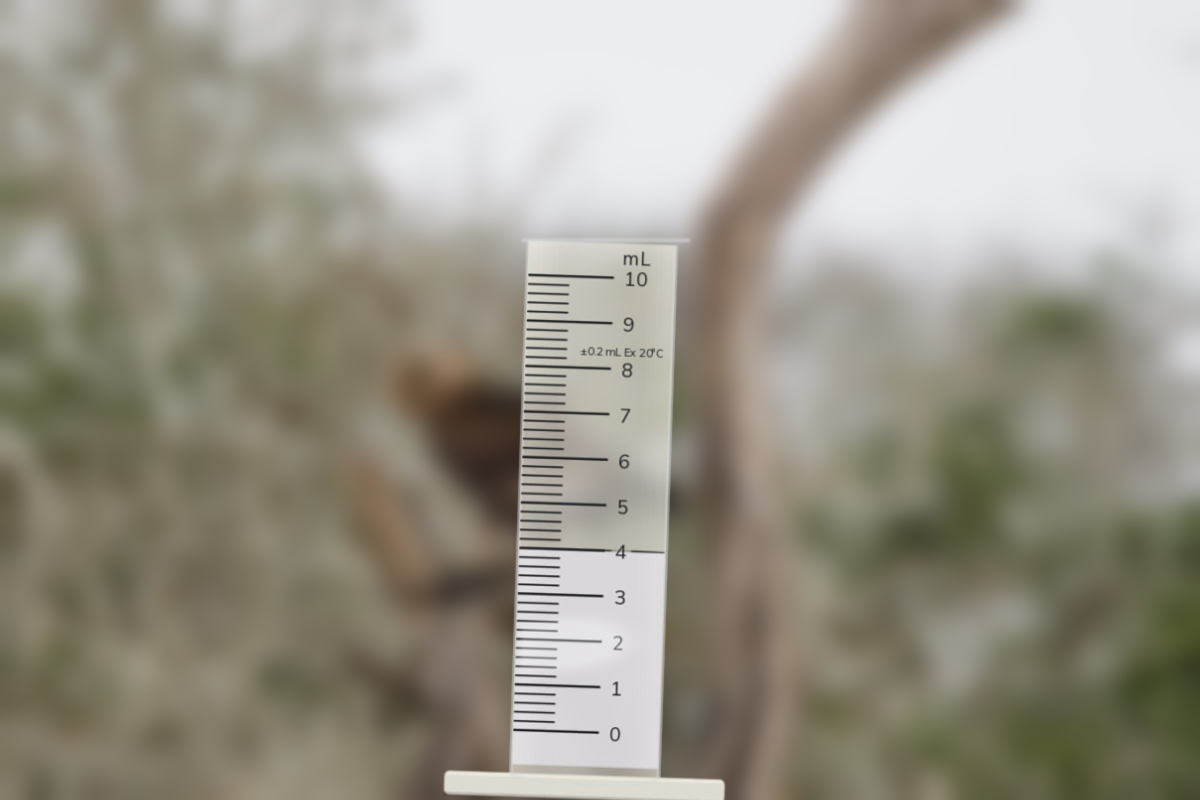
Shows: 4 mL
